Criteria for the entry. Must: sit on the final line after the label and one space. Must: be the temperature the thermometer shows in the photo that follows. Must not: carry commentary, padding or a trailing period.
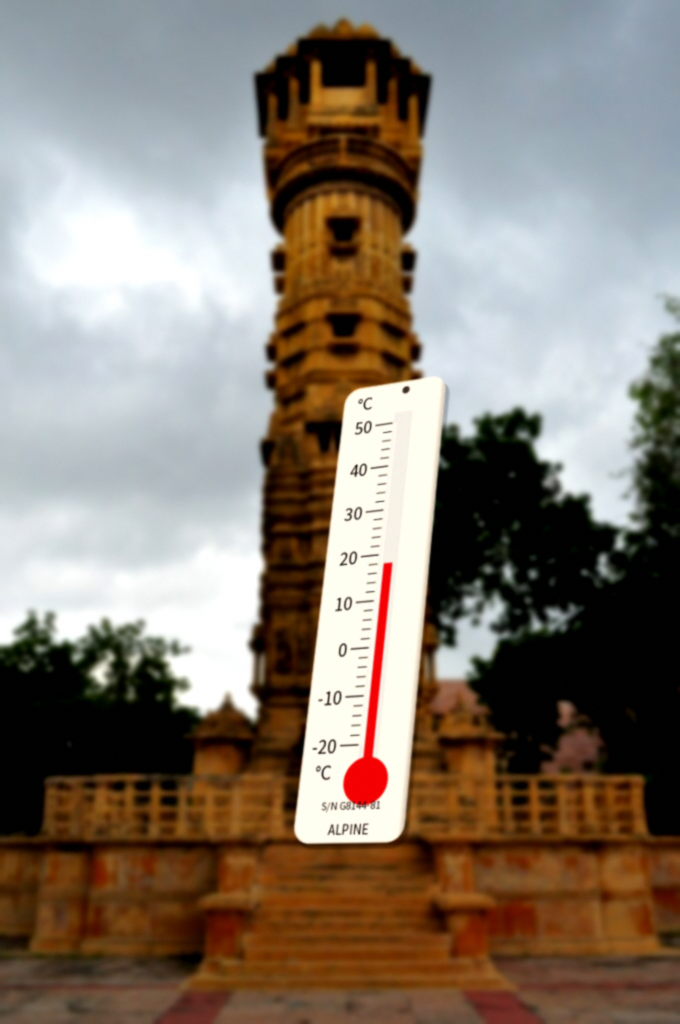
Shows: 18 °C
